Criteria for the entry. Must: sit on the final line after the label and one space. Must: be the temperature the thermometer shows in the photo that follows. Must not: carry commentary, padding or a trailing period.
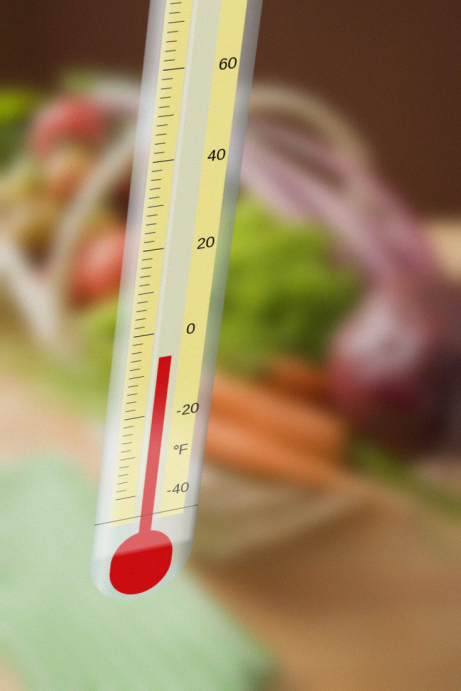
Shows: -6 °F
